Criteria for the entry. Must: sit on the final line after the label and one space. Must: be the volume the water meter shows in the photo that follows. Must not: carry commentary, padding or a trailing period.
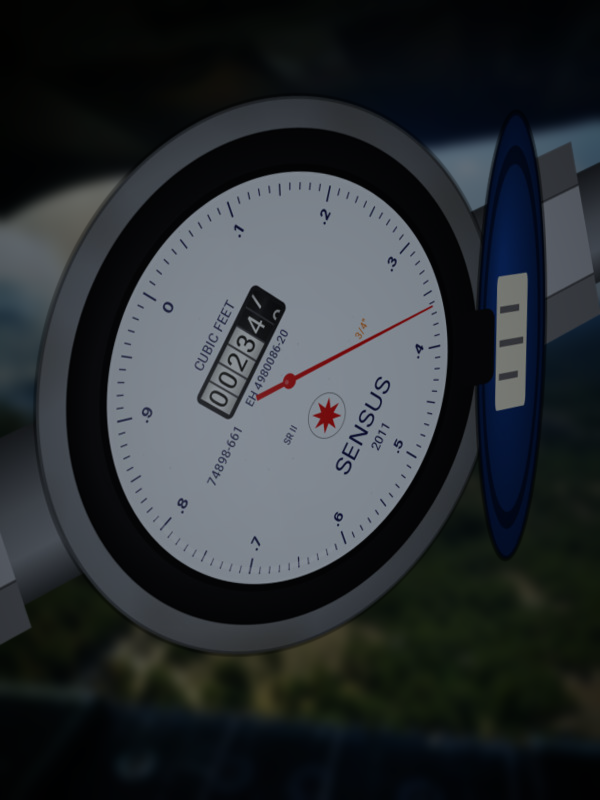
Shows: 2347.36 ft³
